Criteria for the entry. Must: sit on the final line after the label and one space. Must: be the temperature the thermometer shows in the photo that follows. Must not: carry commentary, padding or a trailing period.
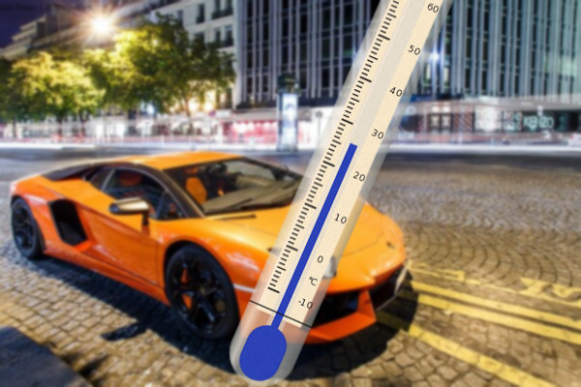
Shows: 26 °C
